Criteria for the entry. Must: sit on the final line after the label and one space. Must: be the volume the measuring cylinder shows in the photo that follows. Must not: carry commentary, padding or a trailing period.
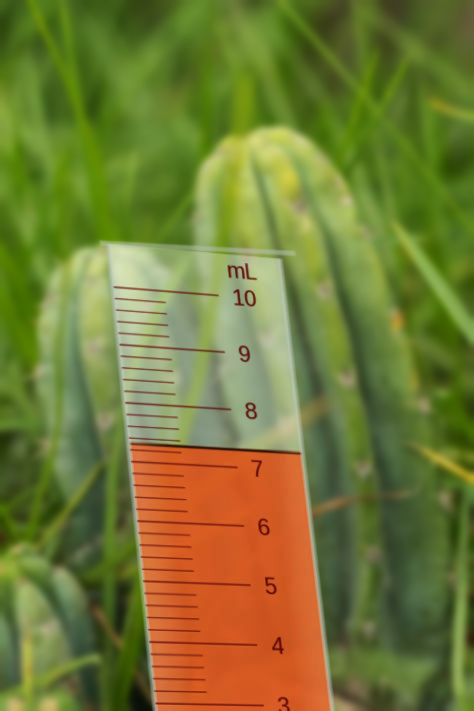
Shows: 7.3 mL
